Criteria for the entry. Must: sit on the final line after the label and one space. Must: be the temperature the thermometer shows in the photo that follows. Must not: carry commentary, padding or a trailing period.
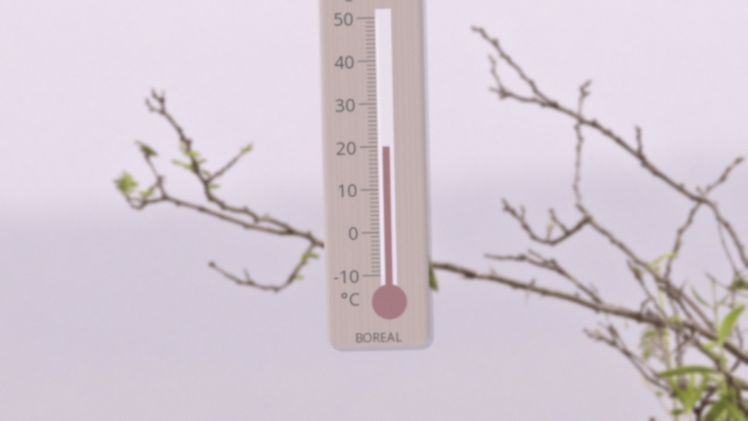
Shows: 20 °C
